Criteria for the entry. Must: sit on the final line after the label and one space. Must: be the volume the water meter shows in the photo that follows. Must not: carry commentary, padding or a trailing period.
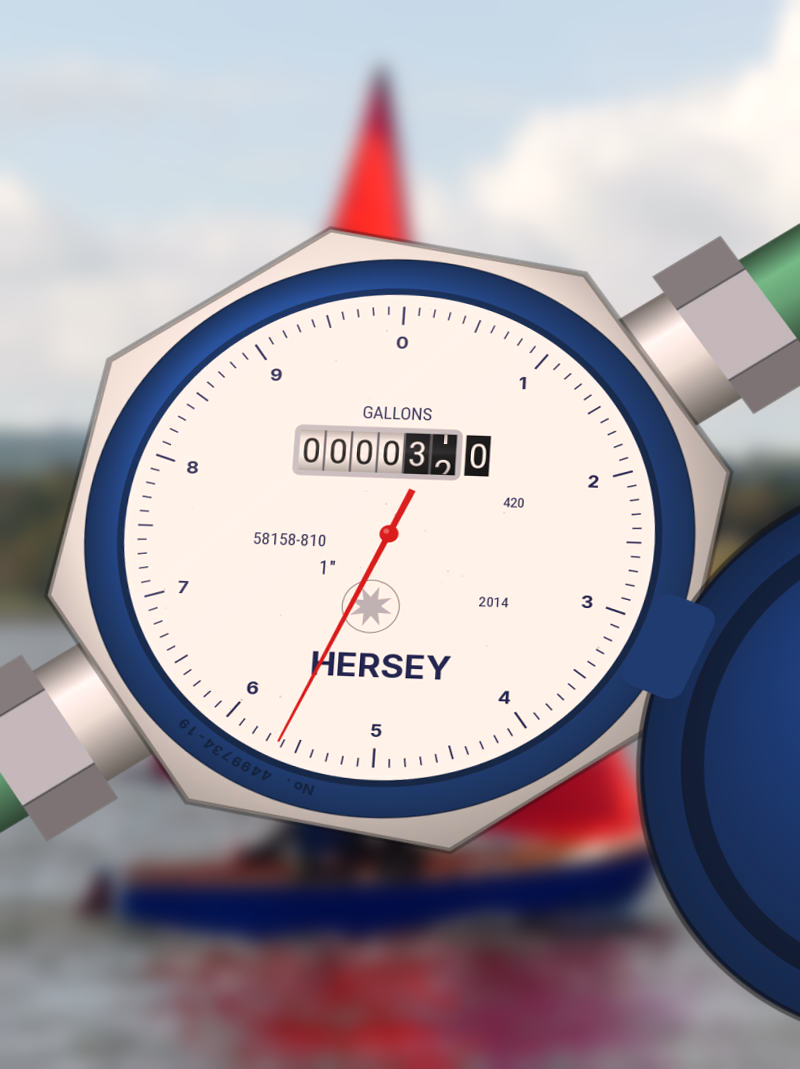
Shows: 315.6 gal
